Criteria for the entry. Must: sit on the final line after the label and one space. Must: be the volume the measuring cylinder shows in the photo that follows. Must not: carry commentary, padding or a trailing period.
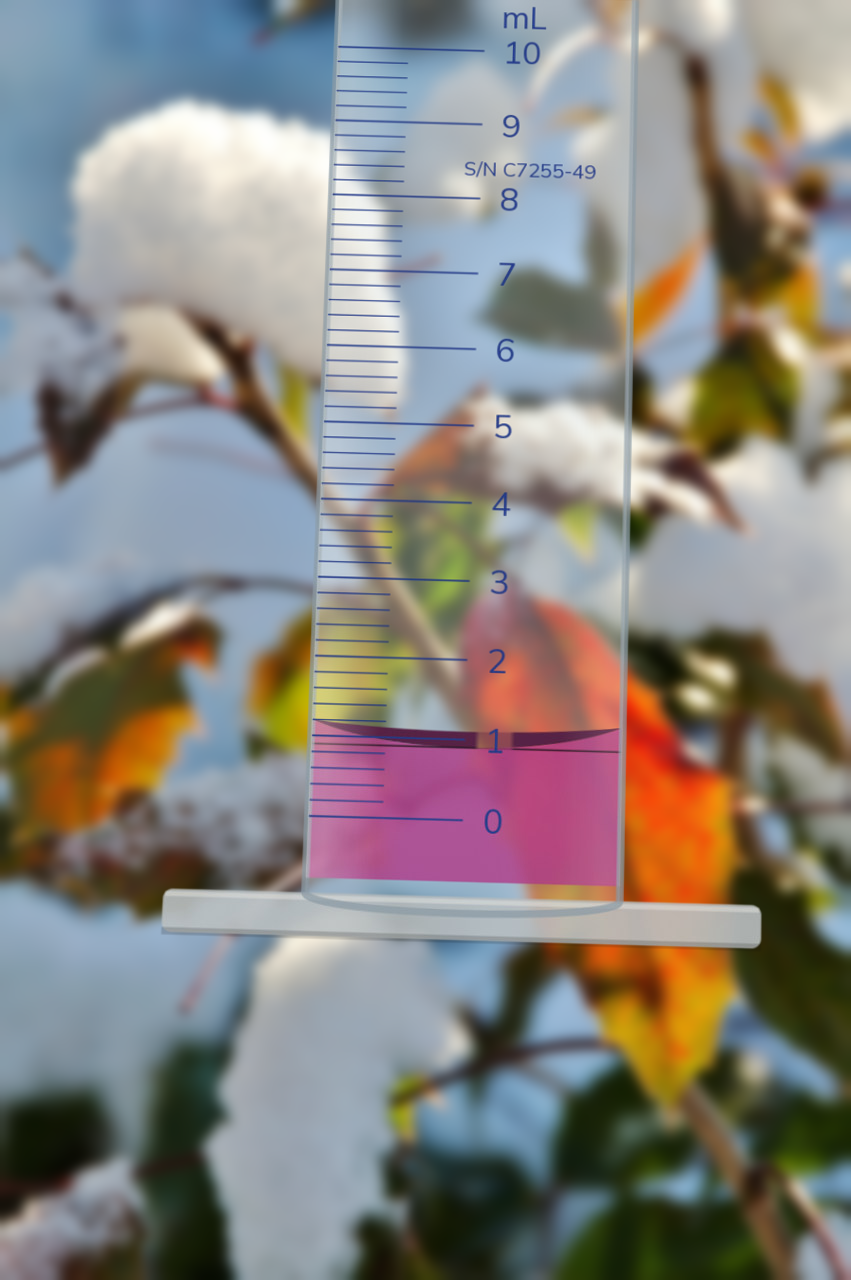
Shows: 0.9 mL
